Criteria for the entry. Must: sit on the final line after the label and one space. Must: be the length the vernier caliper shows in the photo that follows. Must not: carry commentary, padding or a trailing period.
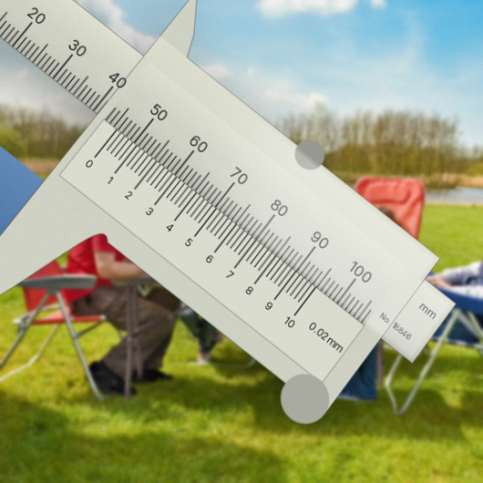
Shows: 45.8 mm
